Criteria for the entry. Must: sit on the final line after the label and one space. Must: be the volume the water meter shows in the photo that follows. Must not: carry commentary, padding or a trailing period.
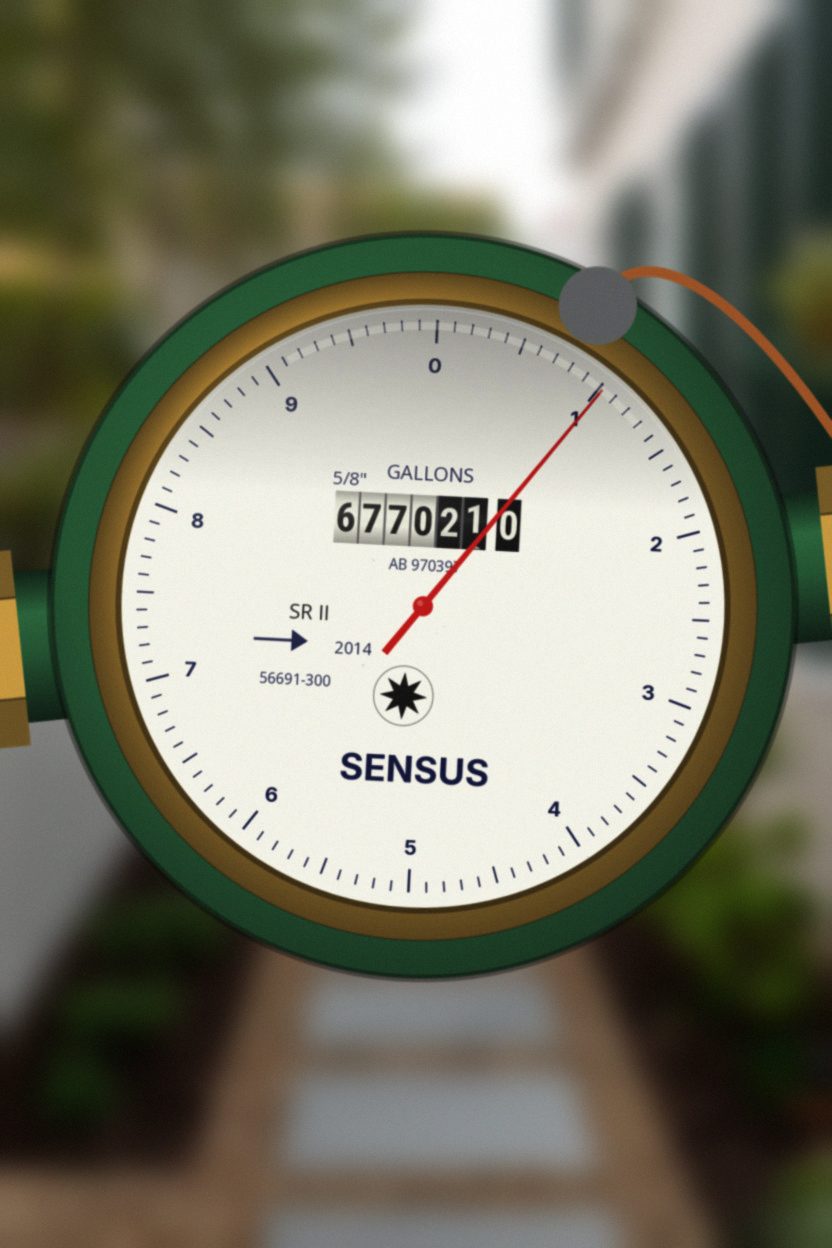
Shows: 6770211.0 gal
